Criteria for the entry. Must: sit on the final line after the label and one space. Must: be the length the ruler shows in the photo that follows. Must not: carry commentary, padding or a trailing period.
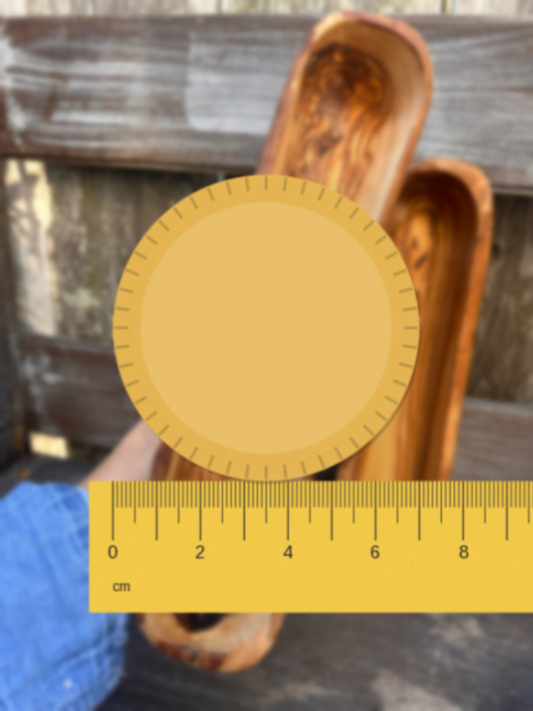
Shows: 7 cm
